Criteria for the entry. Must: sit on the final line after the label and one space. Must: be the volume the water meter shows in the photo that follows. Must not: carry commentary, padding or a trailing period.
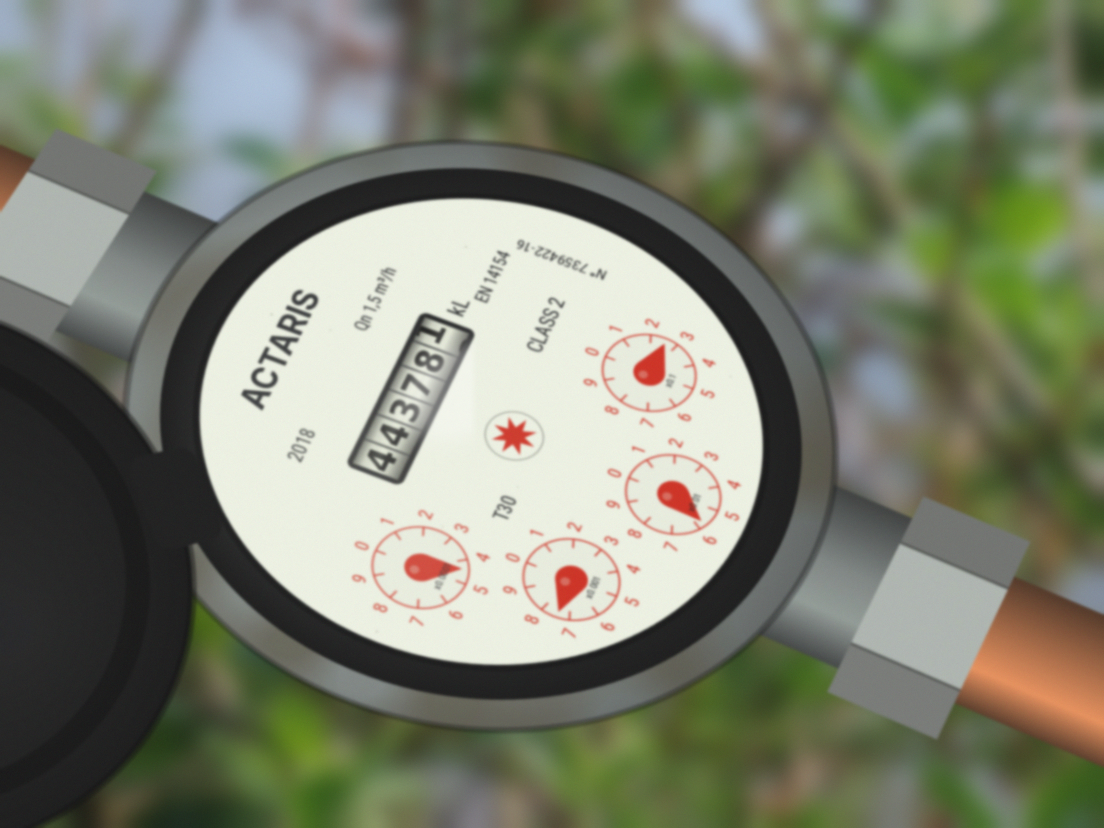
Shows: 443781.2574 kL
